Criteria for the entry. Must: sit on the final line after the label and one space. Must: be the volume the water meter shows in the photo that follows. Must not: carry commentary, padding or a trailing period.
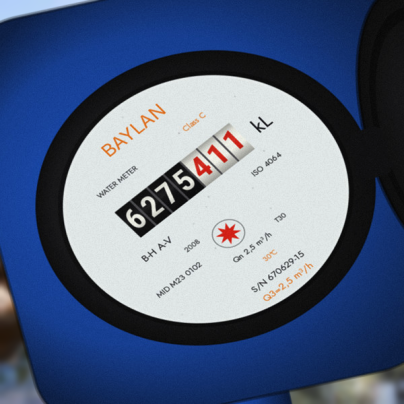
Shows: 6275.411 kL
